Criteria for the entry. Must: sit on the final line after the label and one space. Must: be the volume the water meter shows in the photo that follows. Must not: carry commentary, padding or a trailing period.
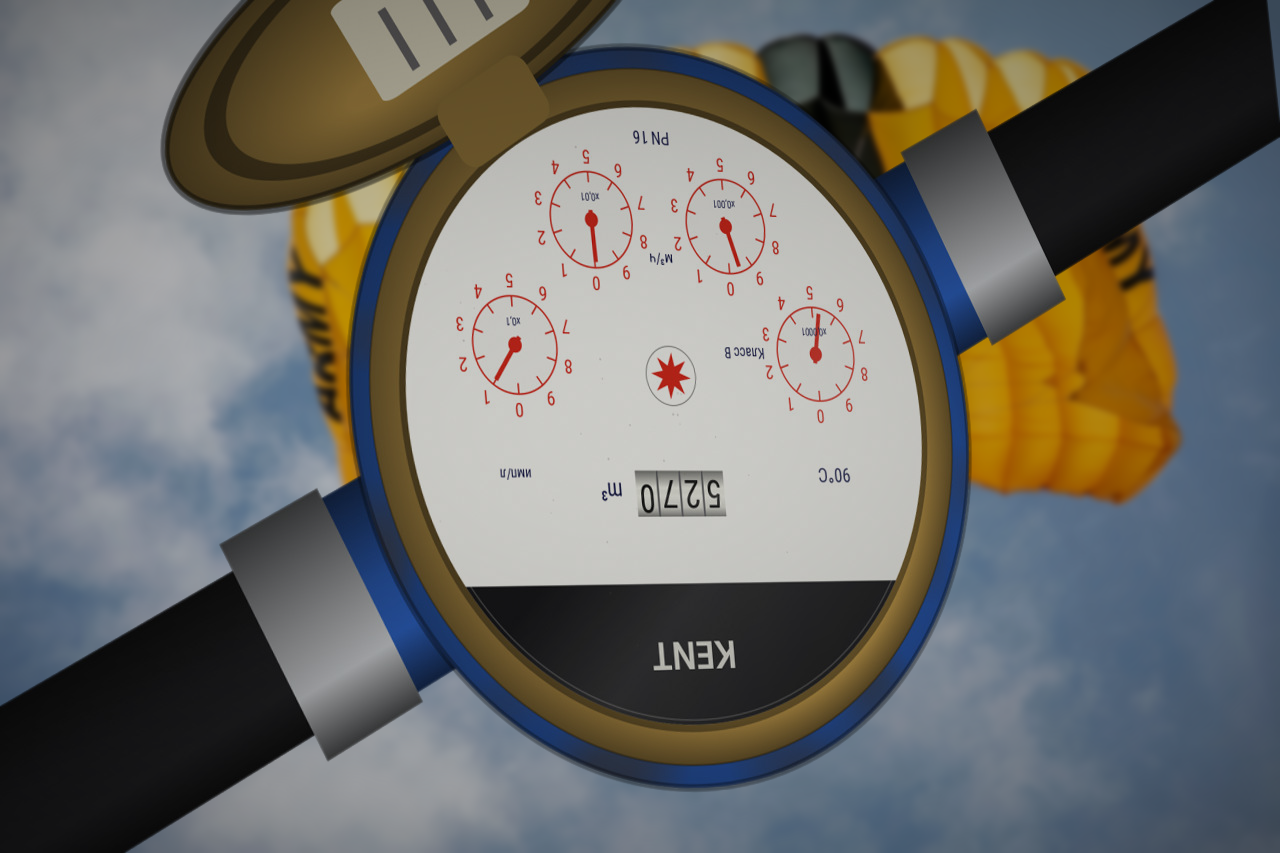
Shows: 5270.0995 m³
